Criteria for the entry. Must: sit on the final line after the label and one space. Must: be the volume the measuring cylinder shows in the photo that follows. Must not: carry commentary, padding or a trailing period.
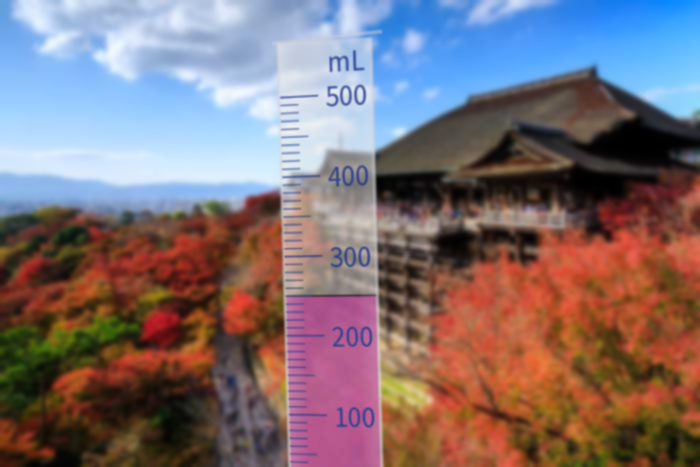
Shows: 250 mL
